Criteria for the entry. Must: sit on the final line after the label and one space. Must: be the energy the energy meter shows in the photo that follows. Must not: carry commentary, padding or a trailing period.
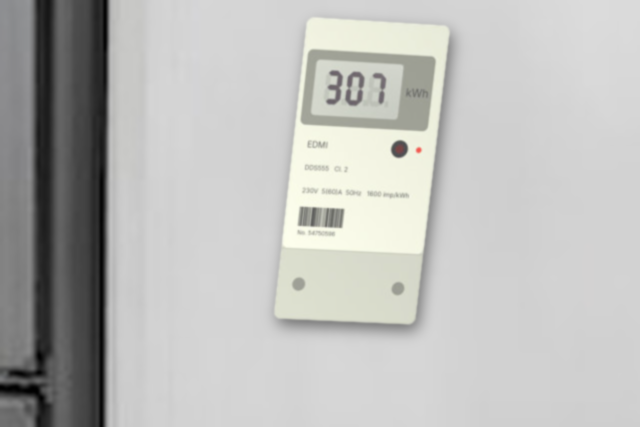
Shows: 307 kWh
